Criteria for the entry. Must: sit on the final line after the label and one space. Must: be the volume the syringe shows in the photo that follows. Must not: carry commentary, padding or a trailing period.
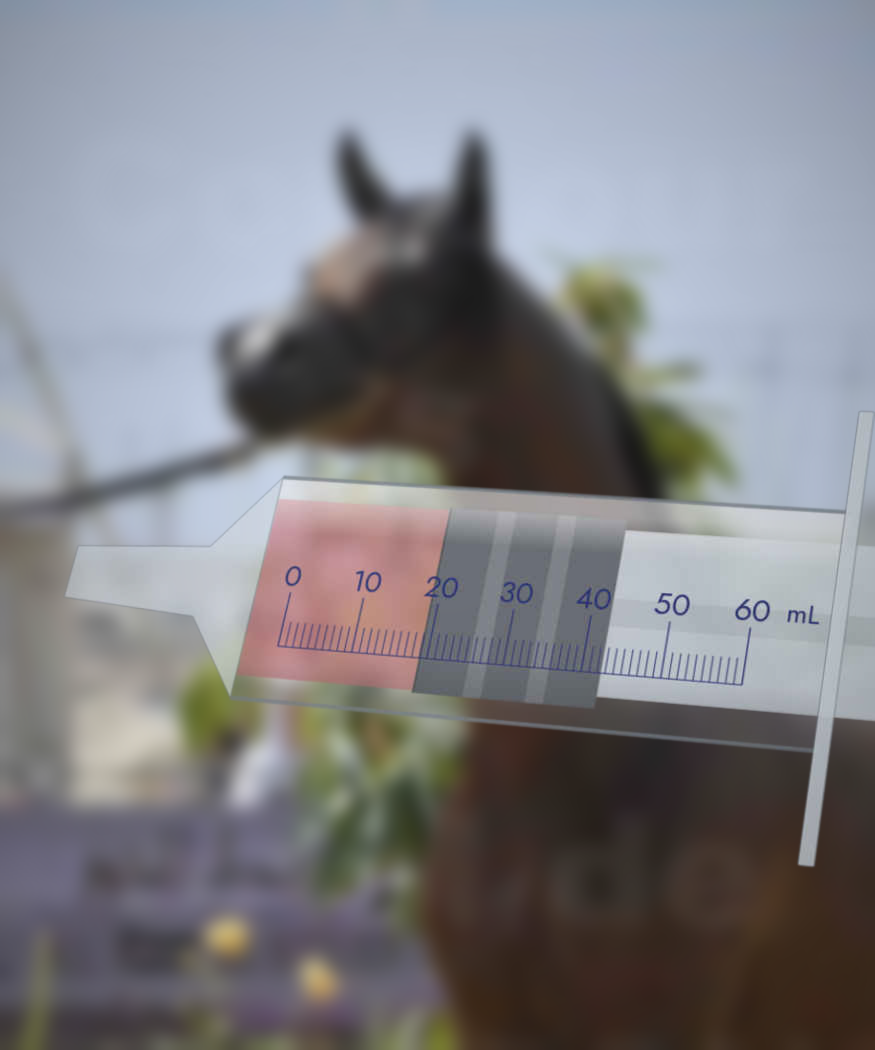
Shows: 19 mL
